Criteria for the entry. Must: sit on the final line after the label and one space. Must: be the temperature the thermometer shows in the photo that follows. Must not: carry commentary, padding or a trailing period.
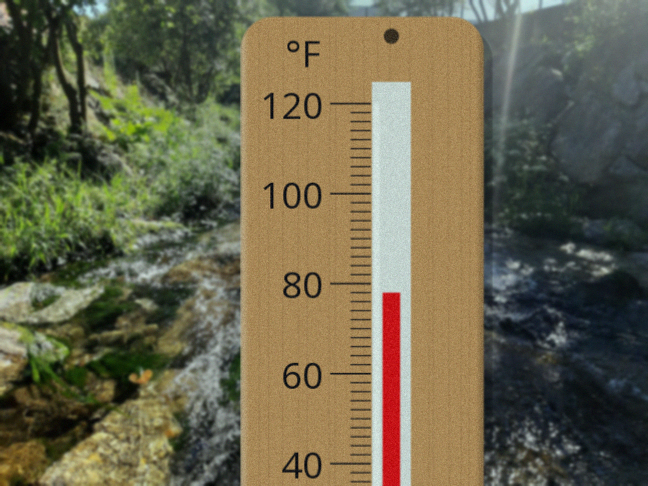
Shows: 78 °F
